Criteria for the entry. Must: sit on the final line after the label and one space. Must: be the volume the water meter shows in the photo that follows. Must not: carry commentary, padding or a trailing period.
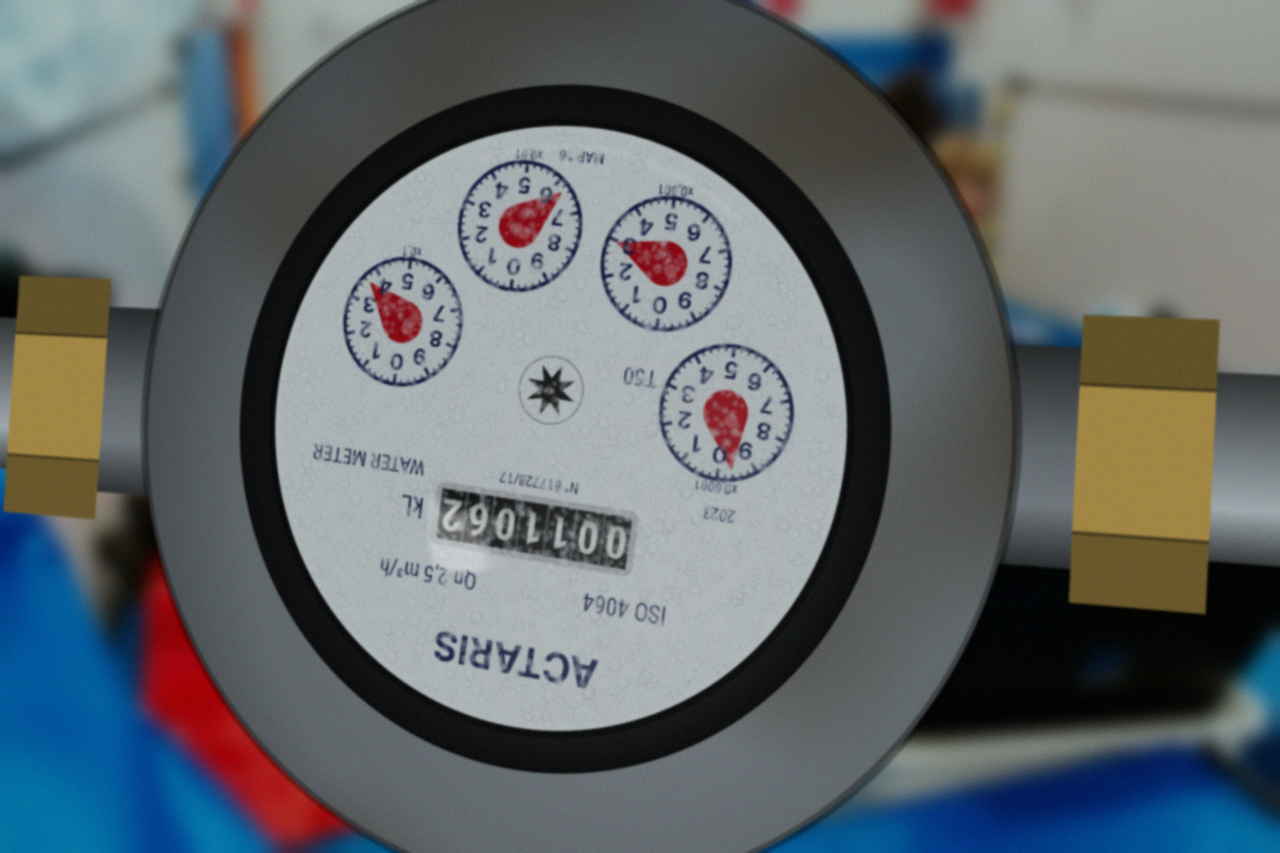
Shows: 11062.3629 kL
